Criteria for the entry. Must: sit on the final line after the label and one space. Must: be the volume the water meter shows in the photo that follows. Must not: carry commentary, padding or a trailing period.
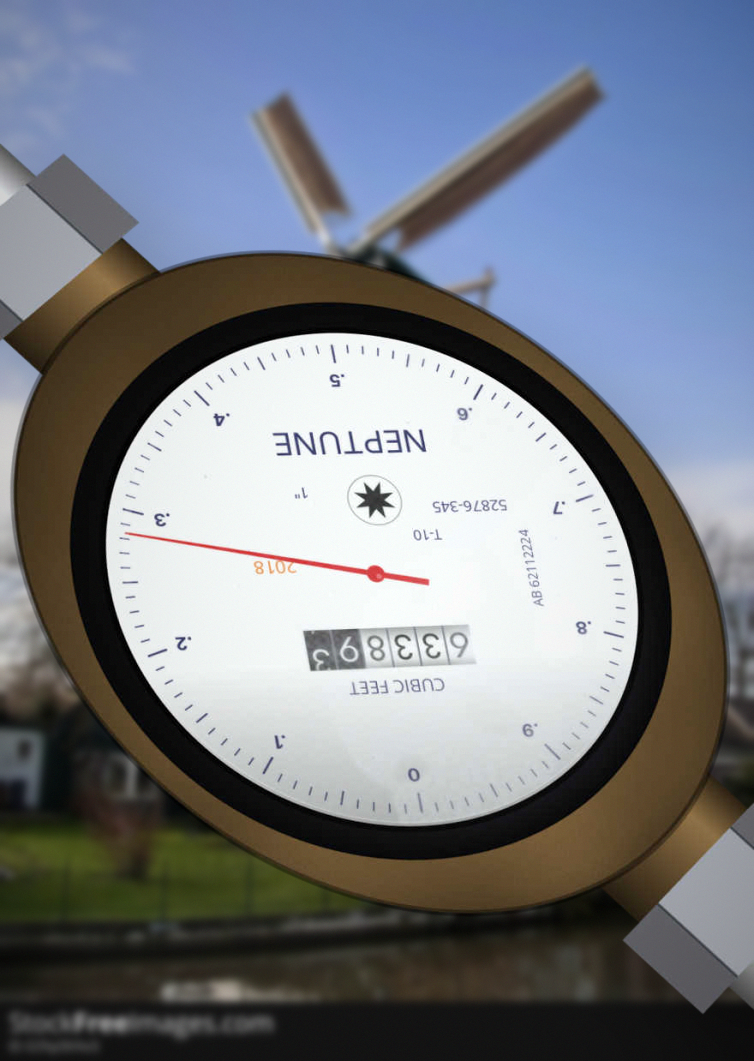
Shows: 633893.28 ft³
